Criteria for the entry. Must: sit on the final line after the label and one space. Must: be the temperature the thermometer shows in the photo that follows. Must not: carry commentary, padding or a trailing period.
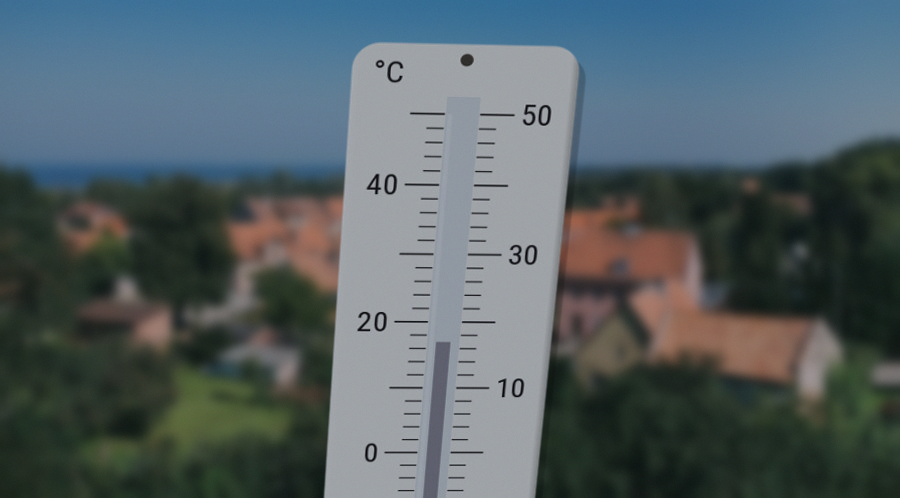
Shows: 17 °C
